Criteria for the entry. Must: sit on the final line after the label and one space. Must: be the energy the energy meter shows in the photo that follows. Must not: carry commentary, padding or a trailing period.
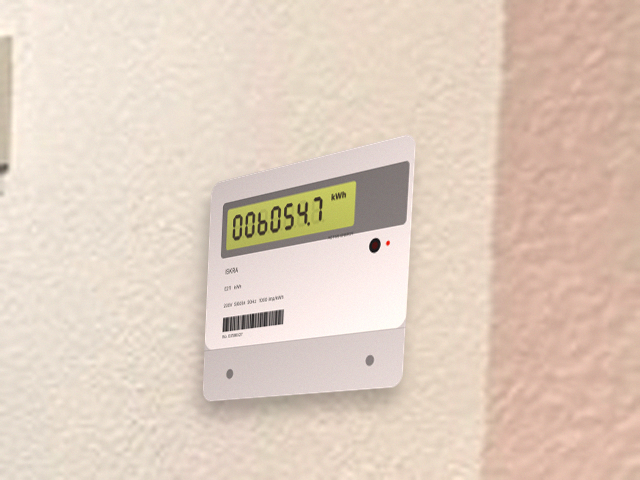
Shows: 6054.7 kWh
